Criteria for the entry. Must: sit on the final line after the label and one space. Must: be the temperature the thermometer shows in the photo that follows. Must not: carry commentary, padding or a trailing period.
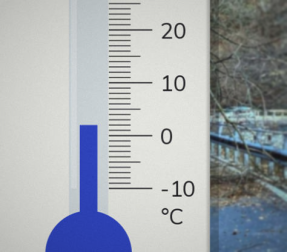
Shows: 2 °C
